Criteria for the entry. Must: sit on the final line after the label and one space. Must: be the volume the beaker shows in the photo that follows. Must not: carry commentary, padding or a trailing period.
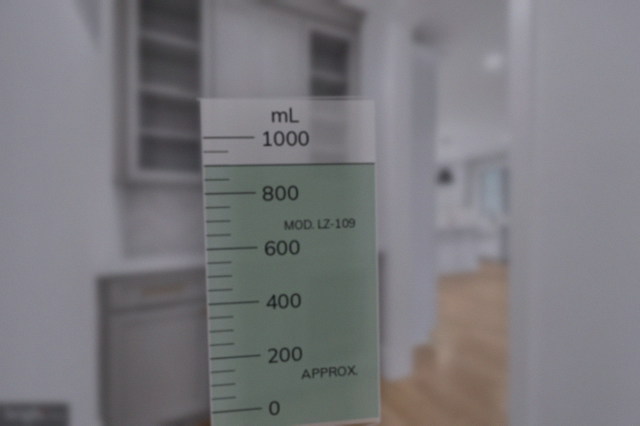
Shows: 900 mL
